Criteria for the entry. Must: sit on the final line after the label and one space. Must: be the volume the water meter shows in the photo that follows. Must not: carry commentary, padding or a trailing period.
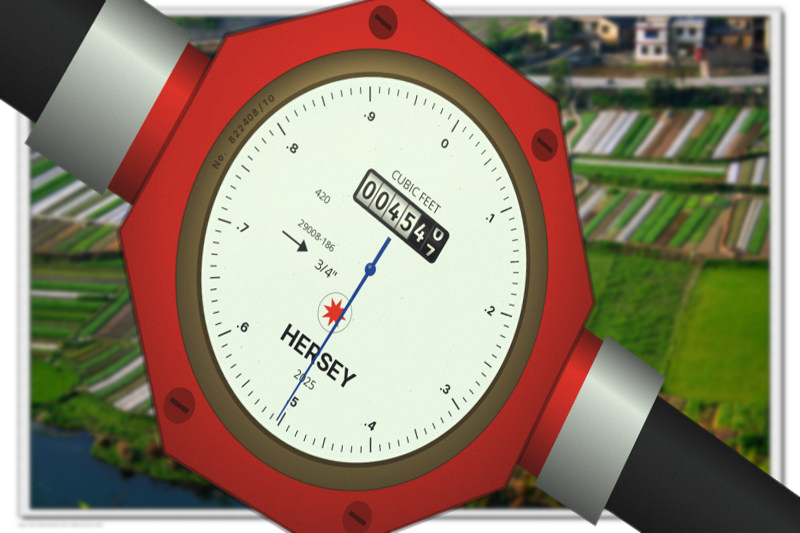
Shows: 4546.50 ft³
